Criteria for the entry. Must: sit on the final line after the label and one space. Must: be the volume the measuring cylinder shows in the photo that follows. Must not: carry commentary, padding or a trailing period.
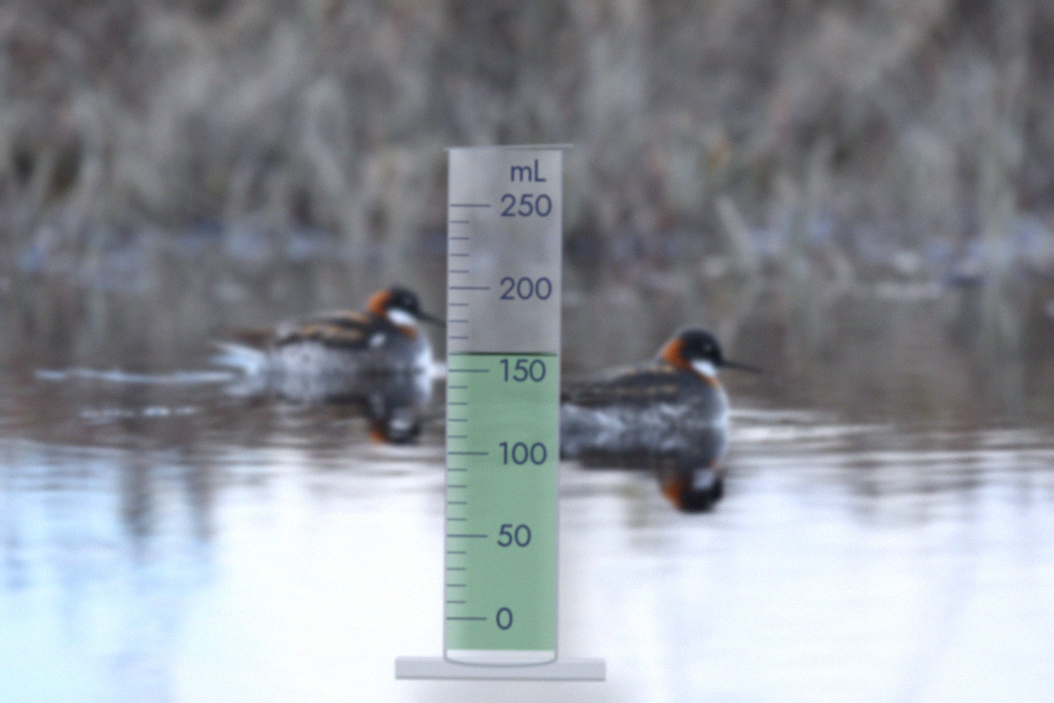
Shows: 160 mL
